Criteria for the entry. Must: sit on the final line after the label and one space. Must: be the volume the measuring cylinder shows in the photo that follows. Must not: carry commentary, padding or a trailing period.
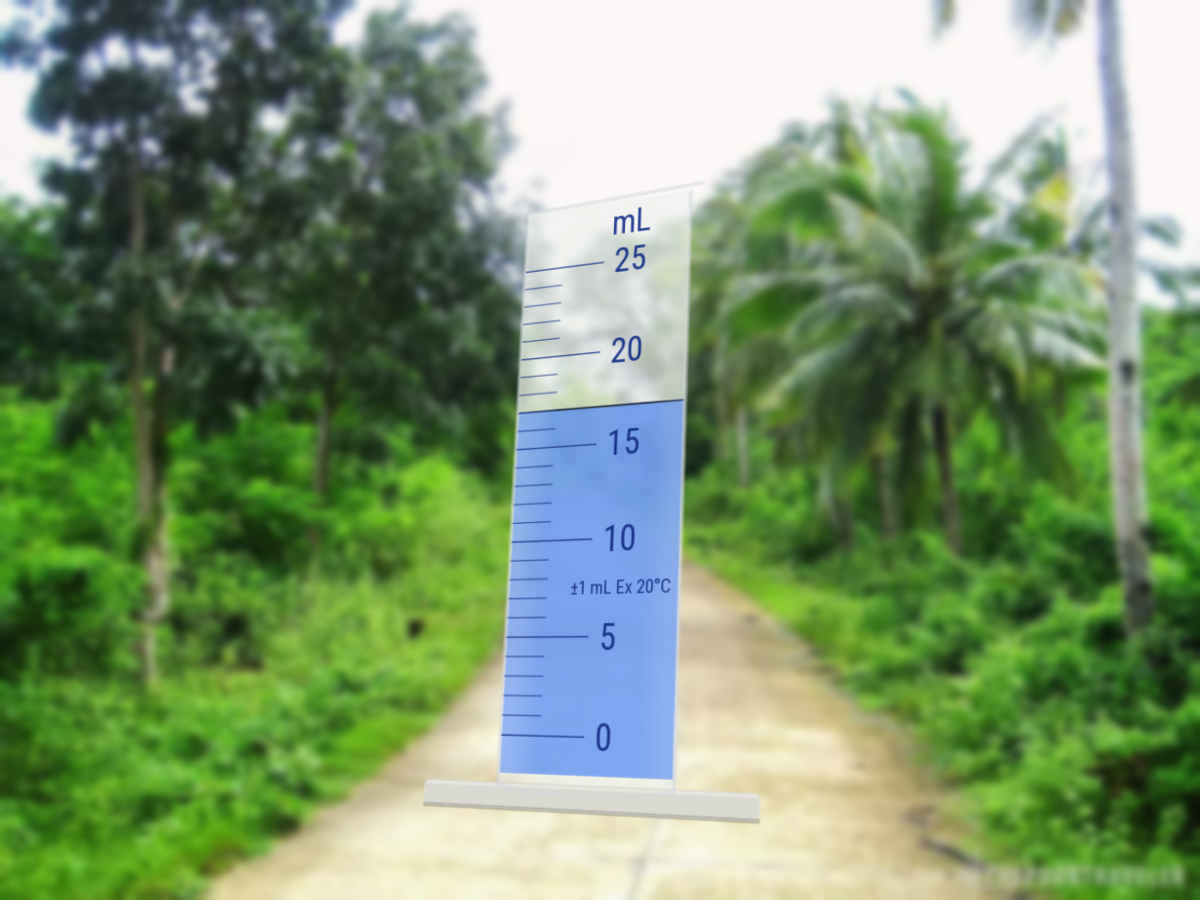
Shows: 17 mL
